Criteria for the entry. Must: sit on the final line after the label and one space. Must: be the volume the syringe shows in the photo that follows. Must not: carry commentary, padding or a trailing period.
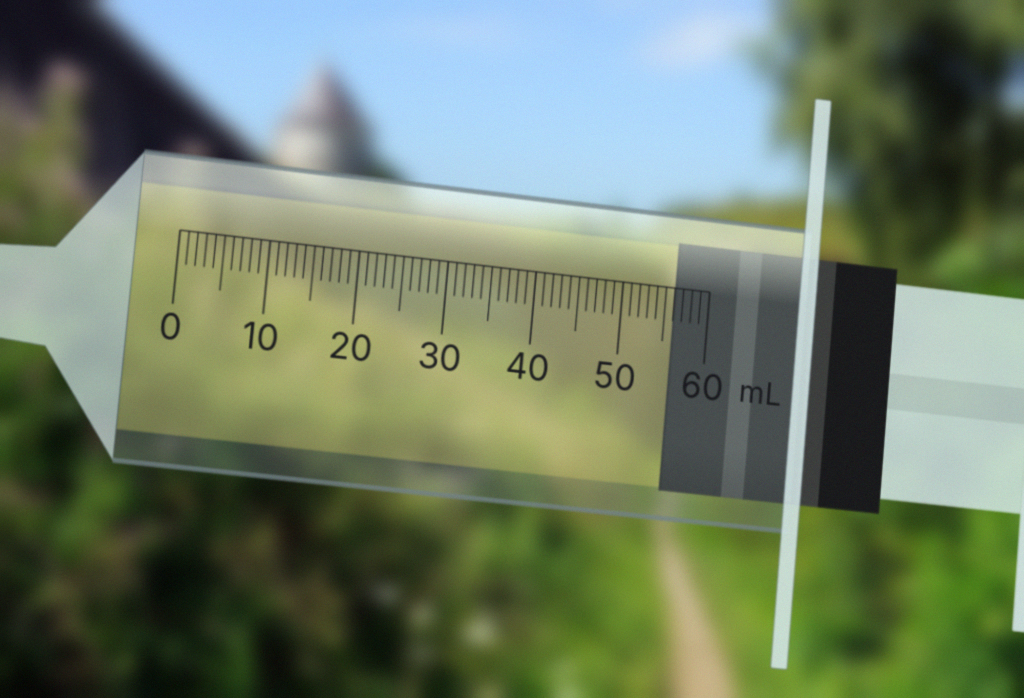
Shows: 56 mL
